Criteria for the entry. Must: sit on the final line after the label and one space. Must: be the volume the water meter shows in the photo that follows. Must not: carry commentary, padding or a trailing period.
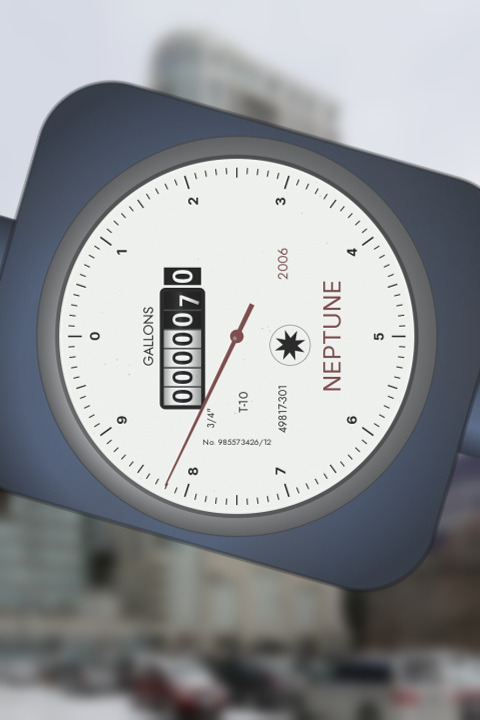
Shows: 68.2 gal
